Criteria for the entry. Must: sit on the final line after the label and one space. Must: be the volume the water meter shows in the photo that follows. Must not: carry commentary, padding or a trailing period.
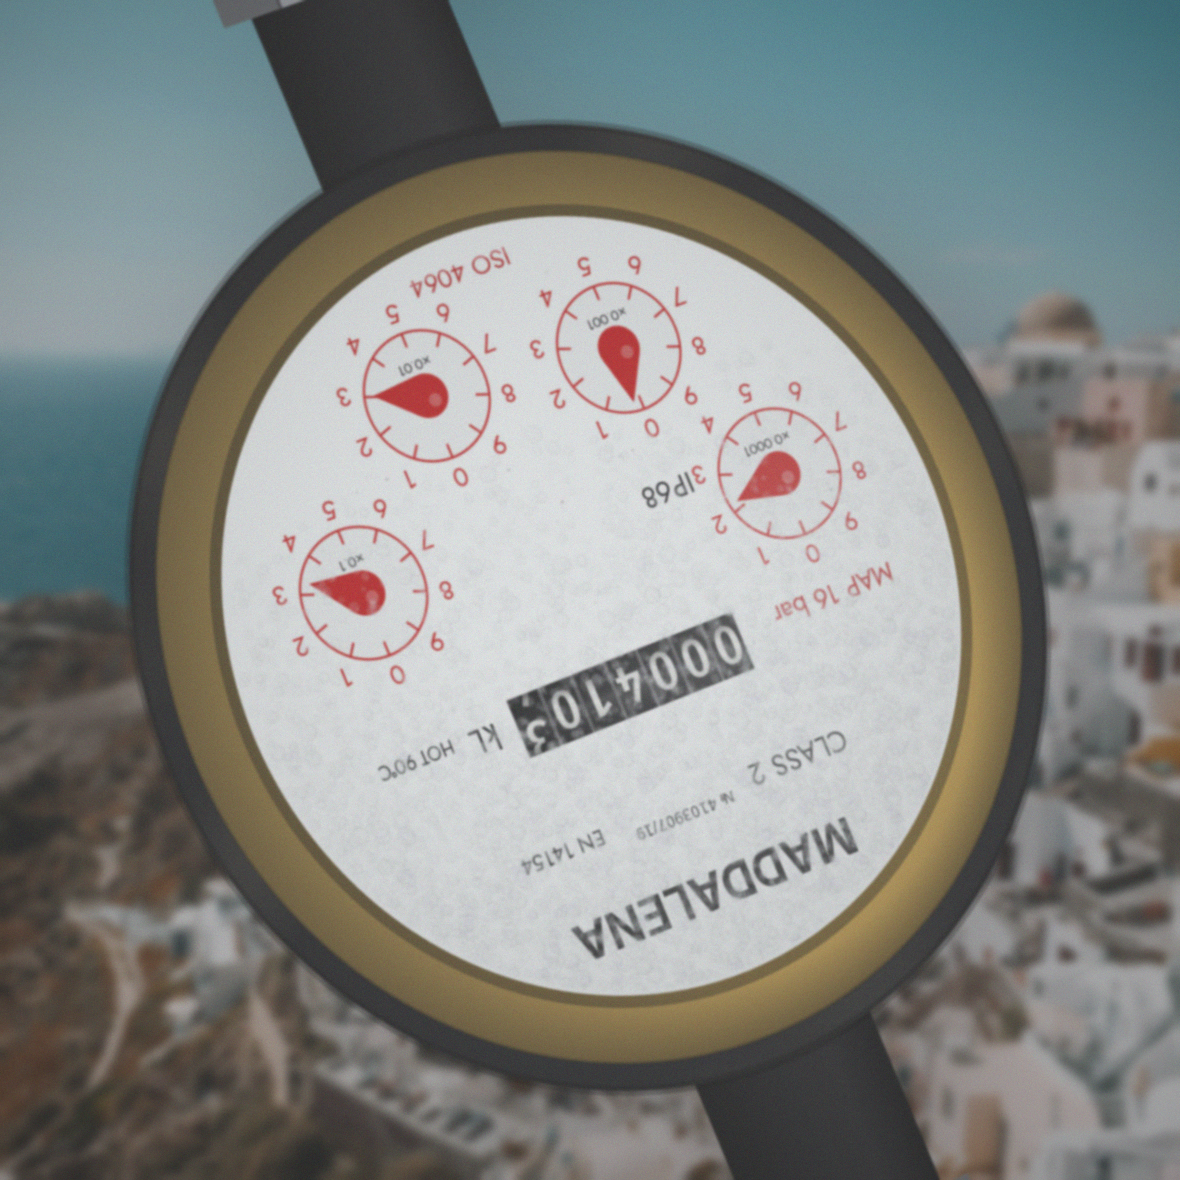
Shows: 4103.3302 kL
